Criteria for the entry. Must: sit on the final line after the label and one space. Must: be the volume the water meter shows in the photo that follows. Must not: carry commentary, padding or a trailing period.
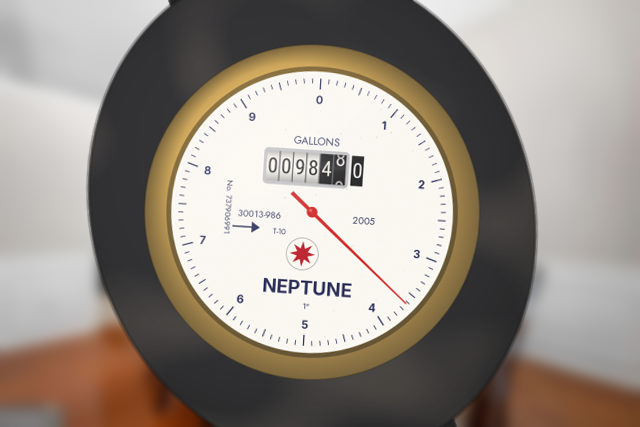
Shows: 98483.6 gal
